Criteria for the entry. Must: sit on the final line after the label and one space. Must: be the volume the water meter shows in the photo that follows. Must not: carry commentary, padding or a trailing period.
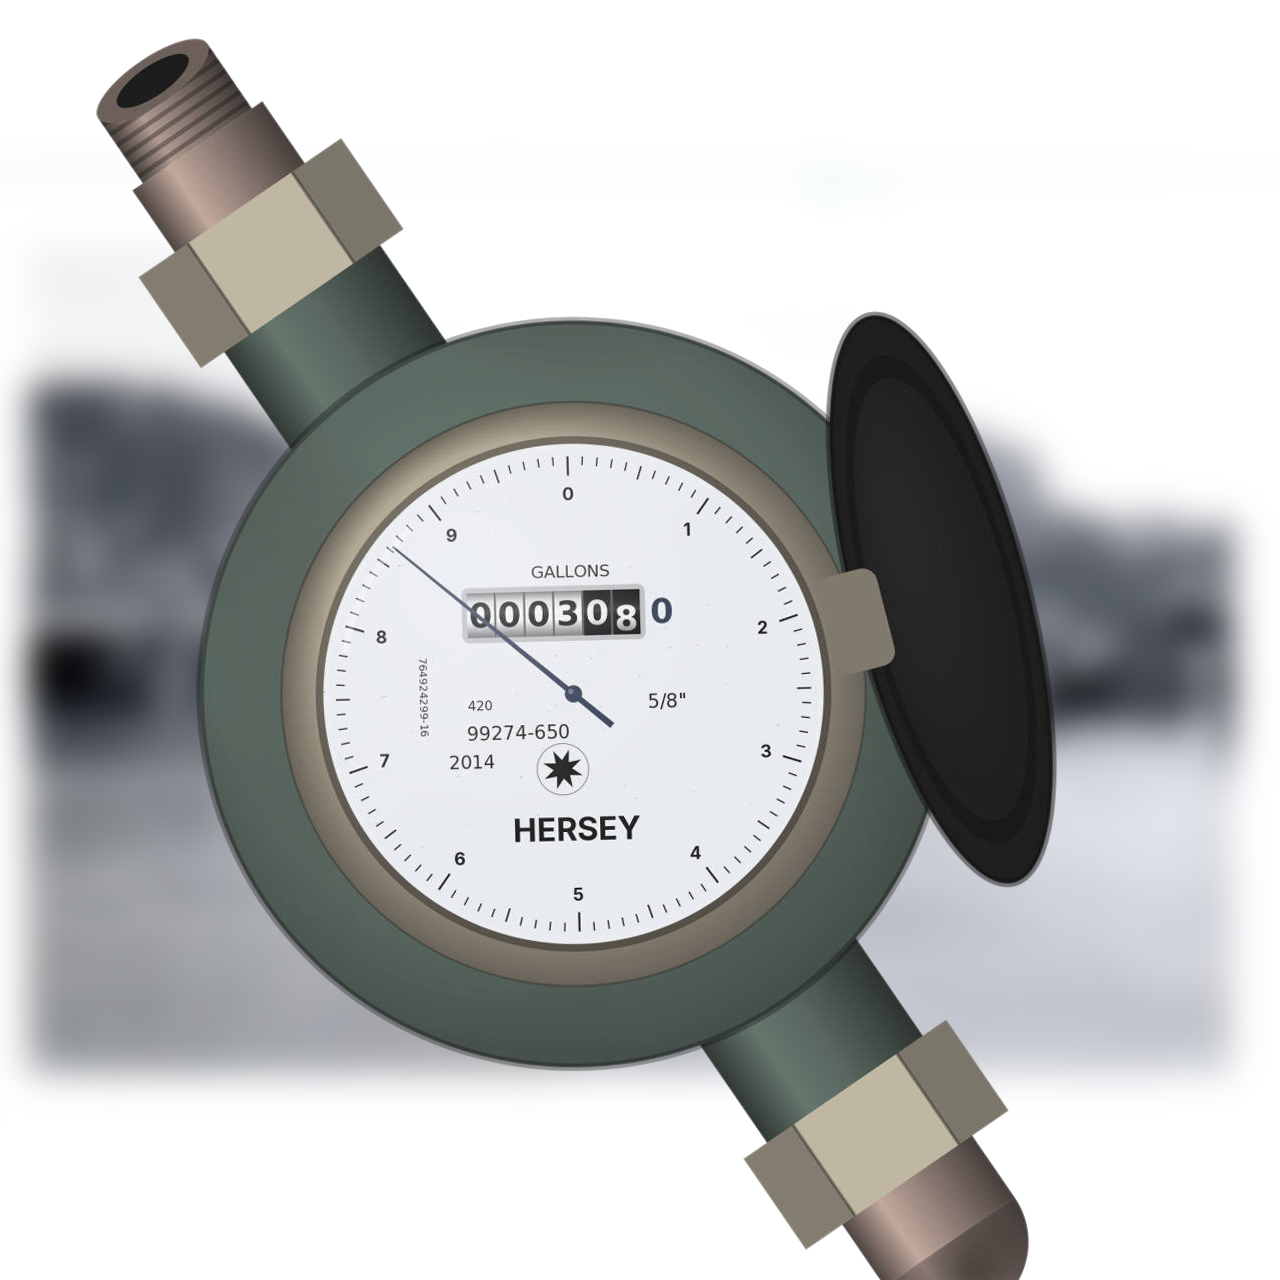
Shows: 3078.6 gal
